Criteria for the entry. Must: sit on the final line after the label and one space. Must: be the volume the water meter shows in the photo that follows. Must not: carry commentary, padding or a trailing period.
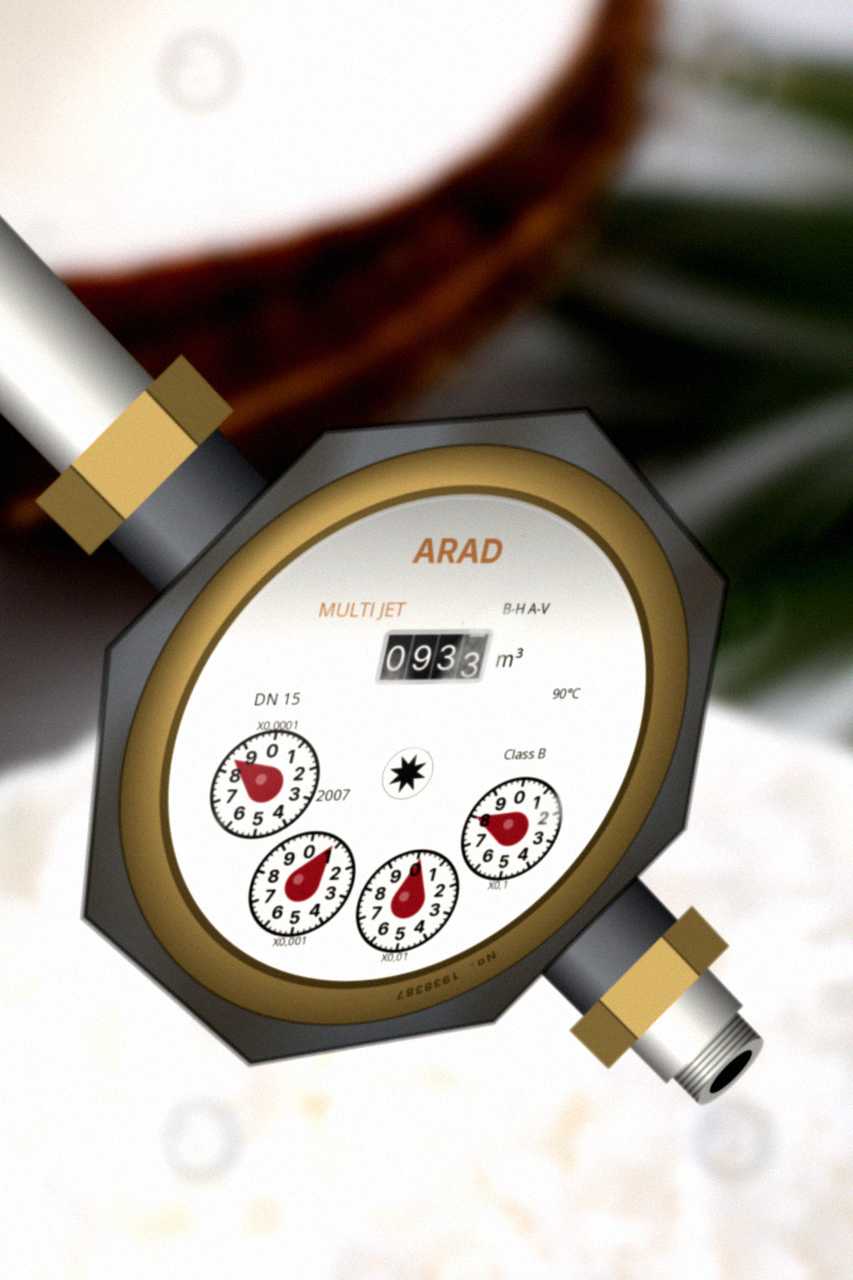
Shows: 932.8008 m³
